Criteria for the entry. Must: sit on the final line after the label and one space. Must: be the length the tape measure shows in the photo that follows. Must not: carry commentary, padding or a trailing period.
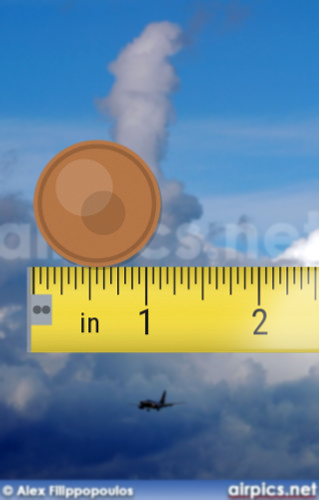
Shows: 1.125 in
